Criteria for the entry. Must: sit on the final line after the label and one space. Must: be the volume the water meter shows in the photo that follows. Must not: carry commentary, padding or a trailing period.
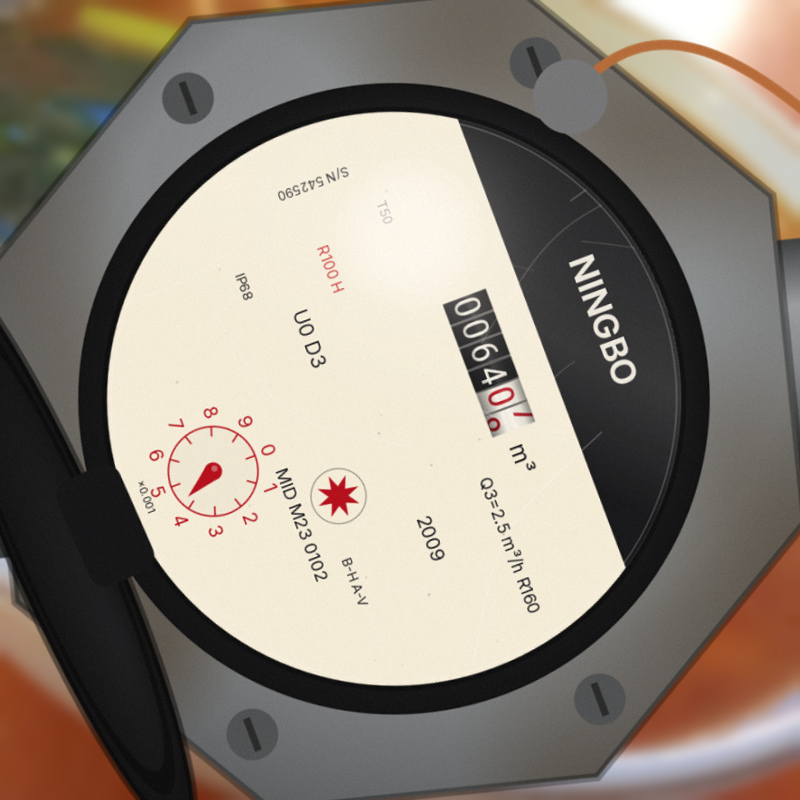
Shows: 64.074 m³
